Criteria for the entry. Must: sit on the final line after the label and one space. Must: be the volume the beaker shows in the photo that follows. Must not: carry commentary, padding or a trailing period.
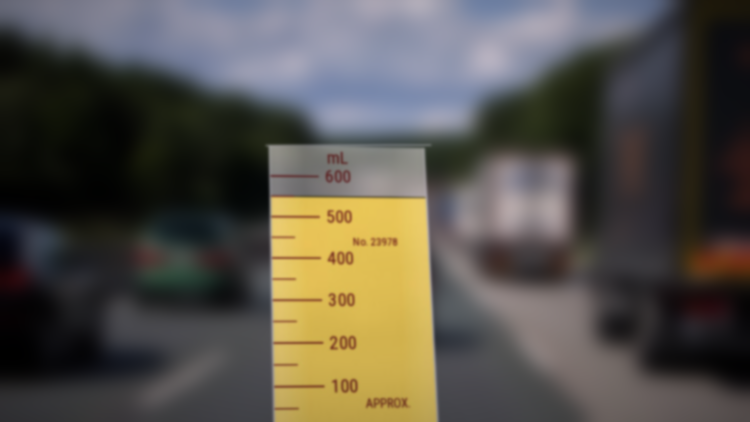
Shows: 550 mL
